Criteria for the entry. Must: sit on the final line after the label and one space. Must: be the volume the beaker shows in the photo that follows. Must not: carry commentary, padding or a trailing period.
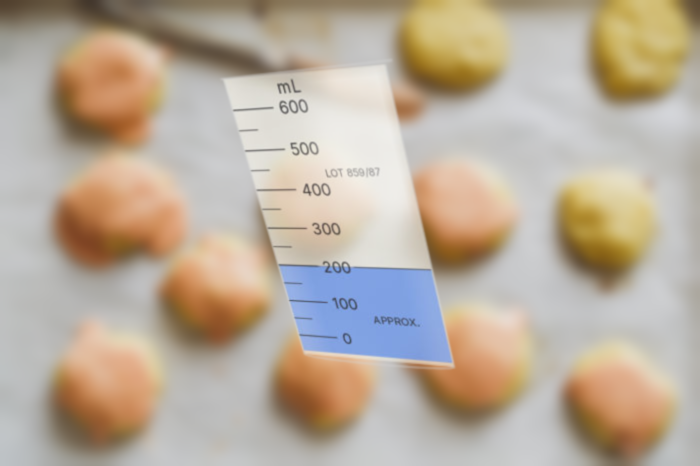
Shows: 200 mL
